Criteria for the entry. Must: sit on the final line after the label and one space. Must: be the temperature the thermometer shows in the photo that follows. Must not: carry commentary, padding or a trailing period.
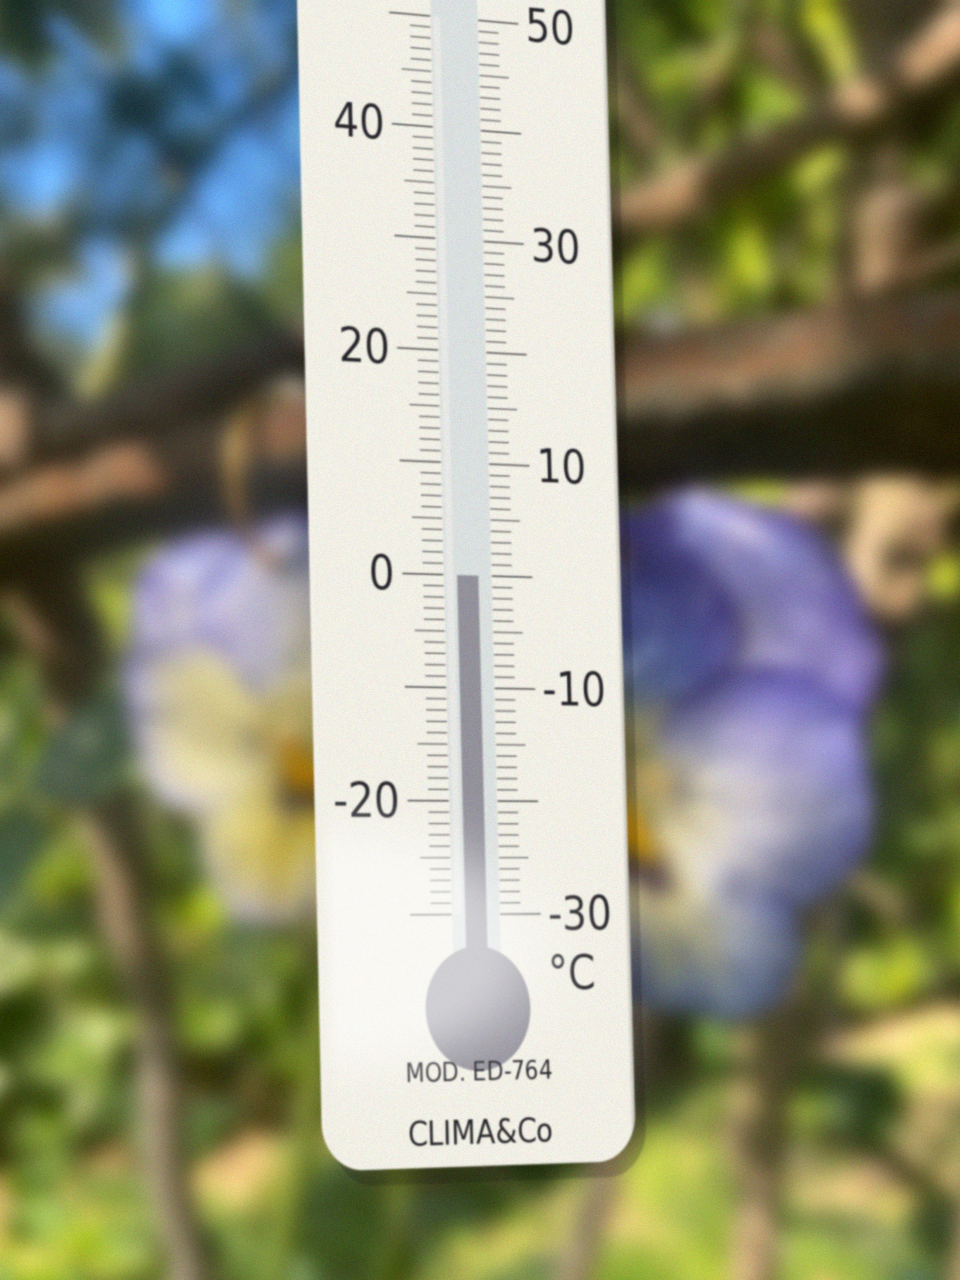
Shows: 0 °C
